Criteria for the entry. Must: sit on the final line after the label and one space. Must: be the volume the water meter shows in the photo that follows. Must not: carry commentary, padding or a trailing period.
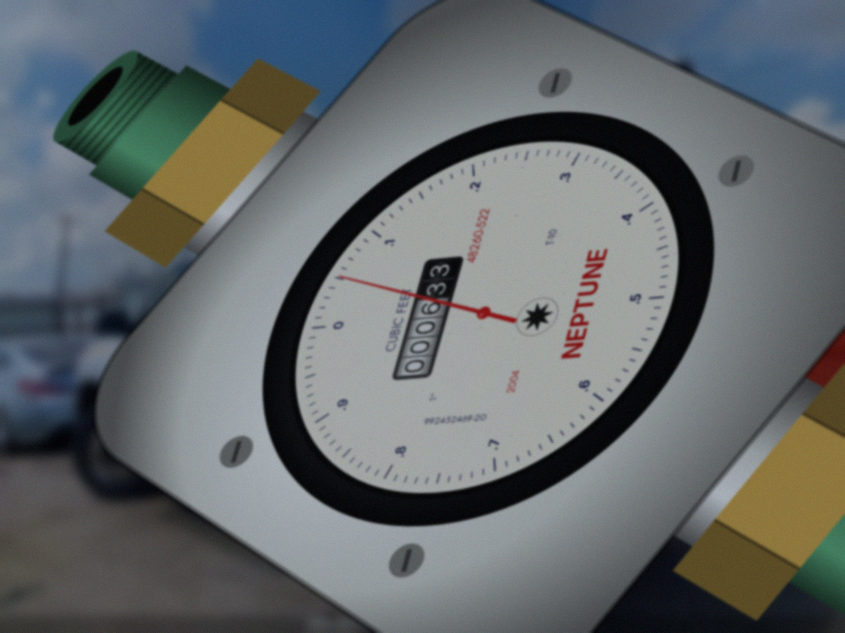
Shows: 633.05 ft³
